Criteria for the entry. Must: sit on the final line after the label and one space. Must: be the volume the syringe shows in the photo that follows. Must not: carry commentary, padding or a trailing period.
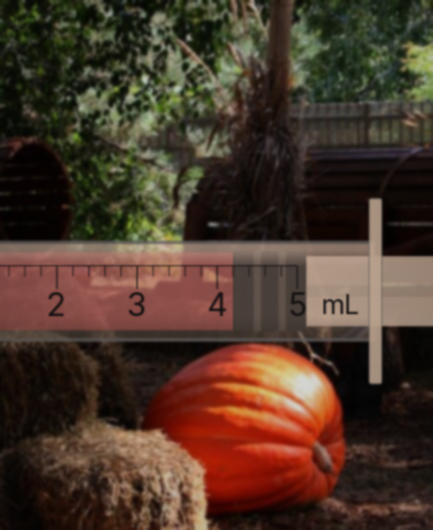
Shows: 4.2 mL
